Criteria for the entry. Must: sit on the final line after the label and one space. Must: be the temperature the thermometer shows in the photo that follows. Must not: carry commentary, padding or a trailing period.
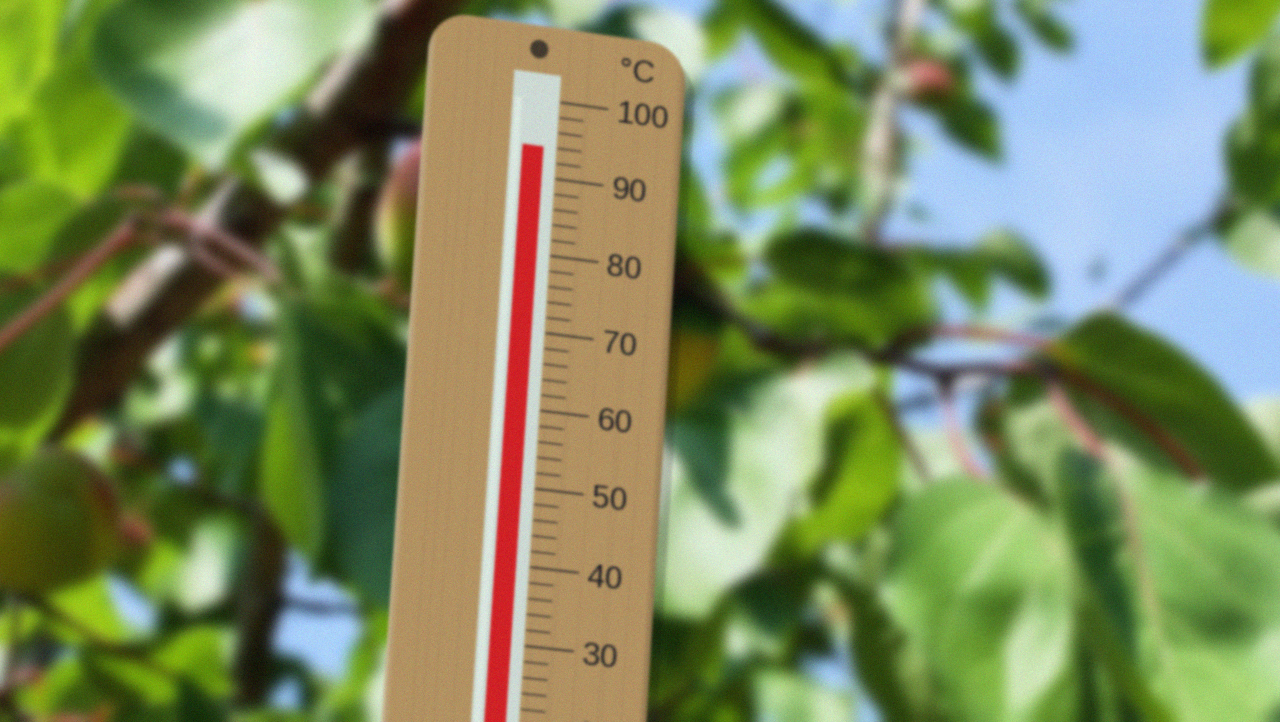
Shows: 94 °C
